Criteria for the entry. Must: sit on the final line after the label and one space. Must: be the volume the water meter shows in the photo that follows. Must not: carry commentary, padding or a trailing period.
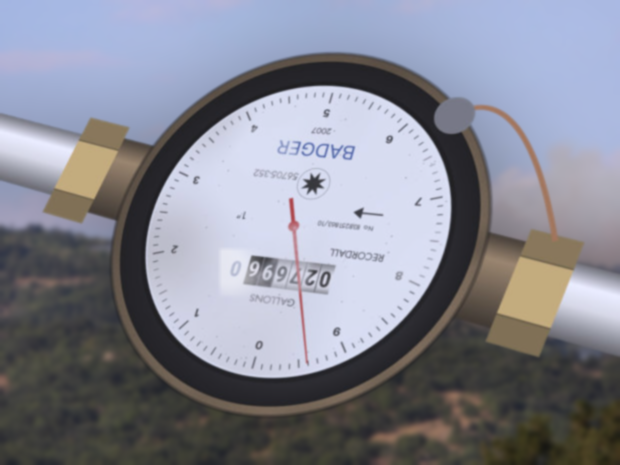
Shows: 276959.4 gal
